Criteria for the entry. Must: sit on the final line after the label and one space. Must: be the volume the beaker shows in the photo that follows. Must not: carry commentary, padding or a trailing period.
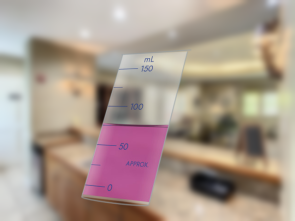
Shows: 75 mL
